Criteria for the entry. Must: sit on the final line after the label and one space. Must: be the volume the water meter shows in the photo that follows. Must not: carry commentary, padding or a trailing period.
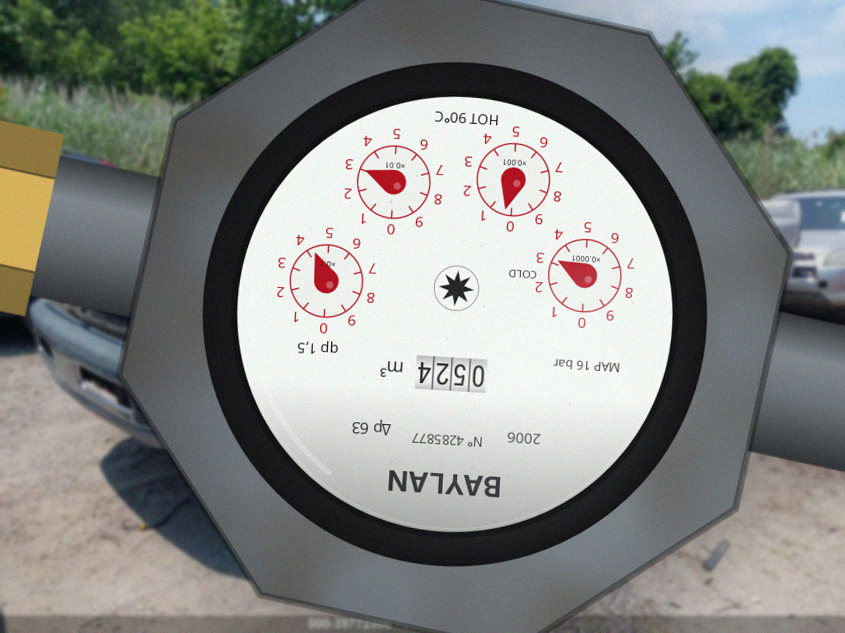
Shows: 524.4303 m³
